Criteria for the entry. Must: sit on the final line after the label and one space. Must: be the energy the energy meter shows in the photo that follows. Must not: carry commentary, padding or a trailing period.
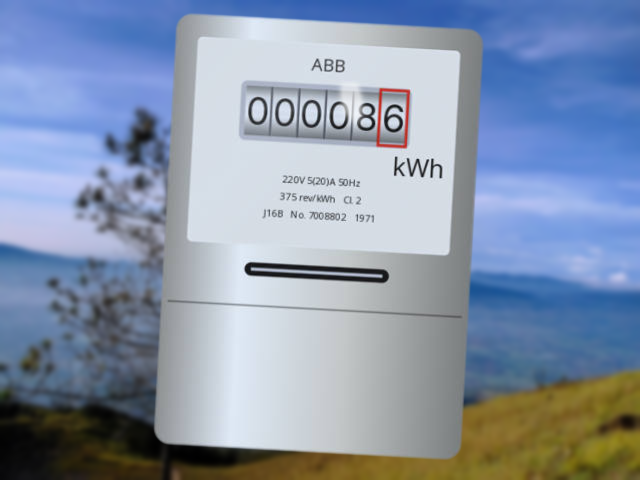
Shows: 8.6 kWh
